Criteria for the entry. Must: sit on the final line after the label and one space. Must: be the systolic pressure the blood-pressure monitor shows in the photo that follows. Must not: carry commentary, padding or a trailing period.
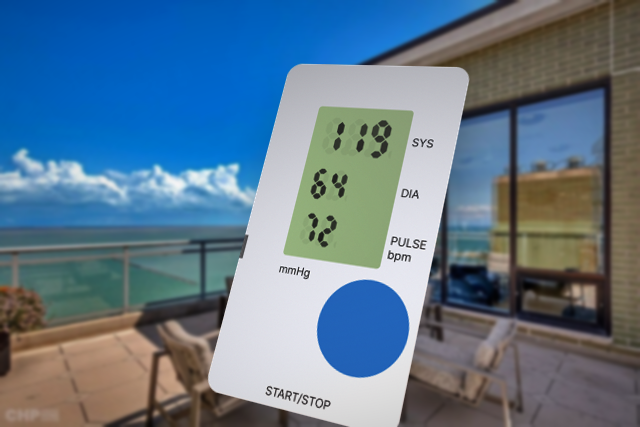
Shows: 119 mmHg
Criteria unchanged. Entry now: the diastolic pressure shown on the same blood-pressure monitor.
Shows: 64 mmHg
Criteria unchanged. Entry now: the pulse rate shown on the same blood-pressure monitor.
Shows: 72 bpm
